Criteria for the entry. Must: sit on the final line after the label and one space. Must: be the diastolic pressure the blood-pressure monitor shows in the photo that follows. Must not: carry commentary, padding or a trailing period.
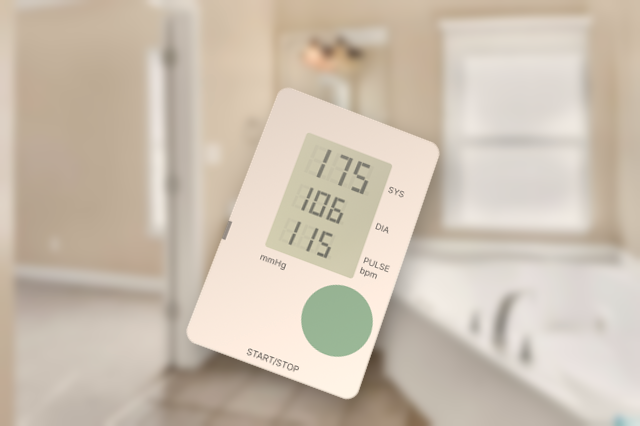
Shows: 106 mmHg
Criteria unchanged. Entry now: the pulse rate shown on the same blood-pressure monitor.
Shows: 115 bpm
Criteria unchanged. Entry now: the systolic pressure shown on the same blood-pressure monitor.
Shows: 175 mmHg
